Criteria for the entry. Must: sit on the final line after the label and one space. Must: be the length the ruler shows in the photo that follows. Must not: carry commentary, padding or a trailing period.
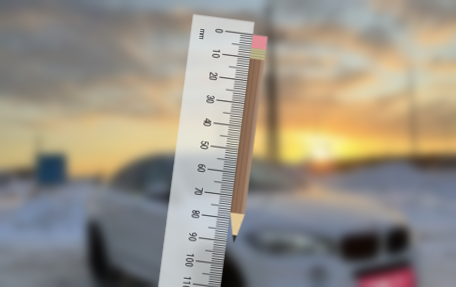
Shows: 90 mm
